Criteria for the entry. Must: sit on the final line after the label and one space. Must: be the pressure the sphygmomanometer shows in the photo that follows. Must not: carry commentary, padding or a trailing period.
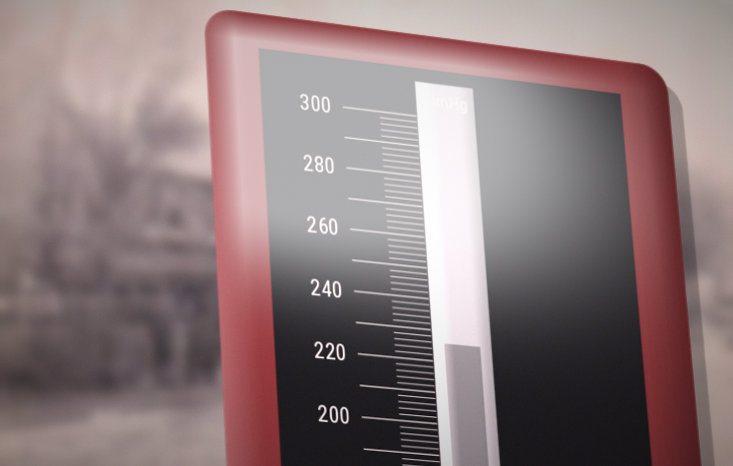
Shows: 226 mmHg
